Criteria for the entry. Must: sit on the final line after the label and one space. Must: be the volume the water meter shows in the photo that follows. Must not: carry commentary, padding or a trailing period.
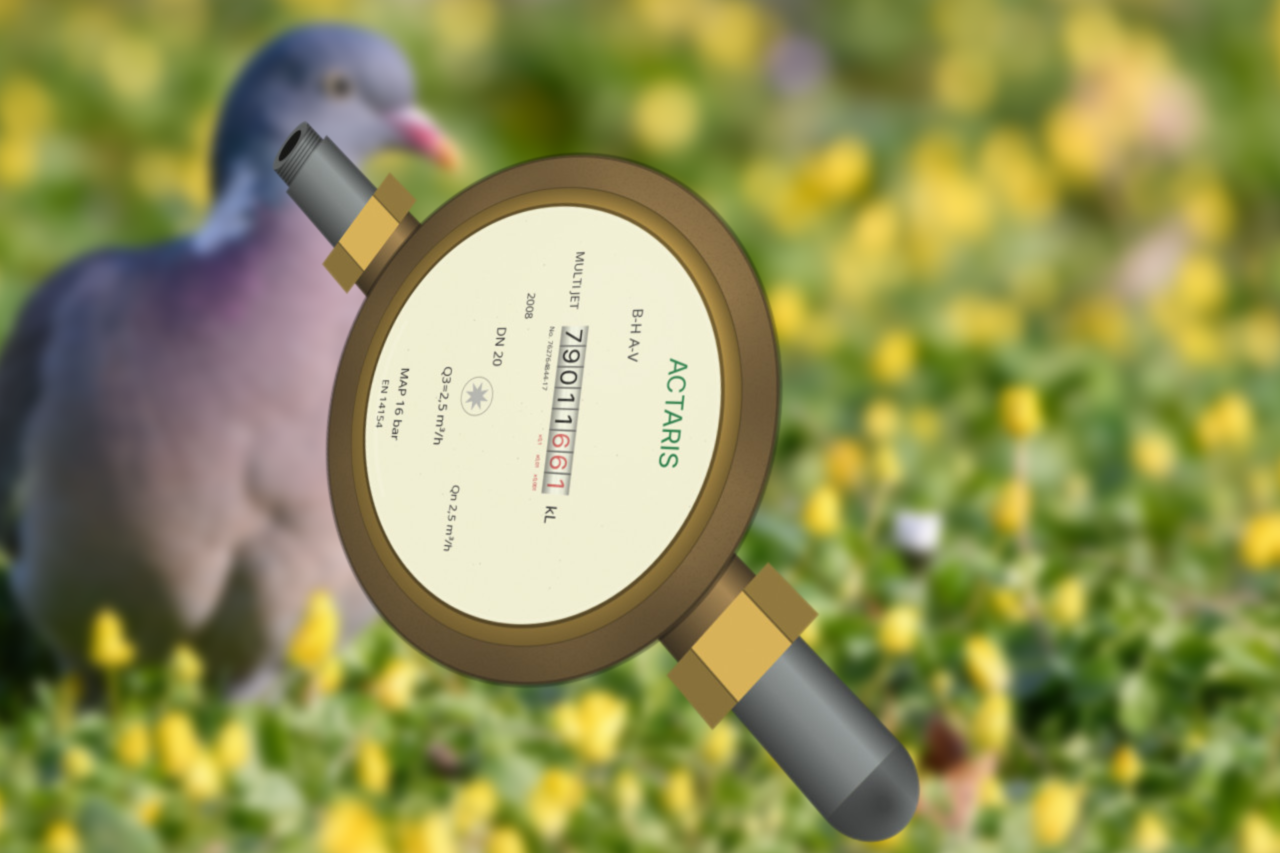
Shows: 79011.661 kL
